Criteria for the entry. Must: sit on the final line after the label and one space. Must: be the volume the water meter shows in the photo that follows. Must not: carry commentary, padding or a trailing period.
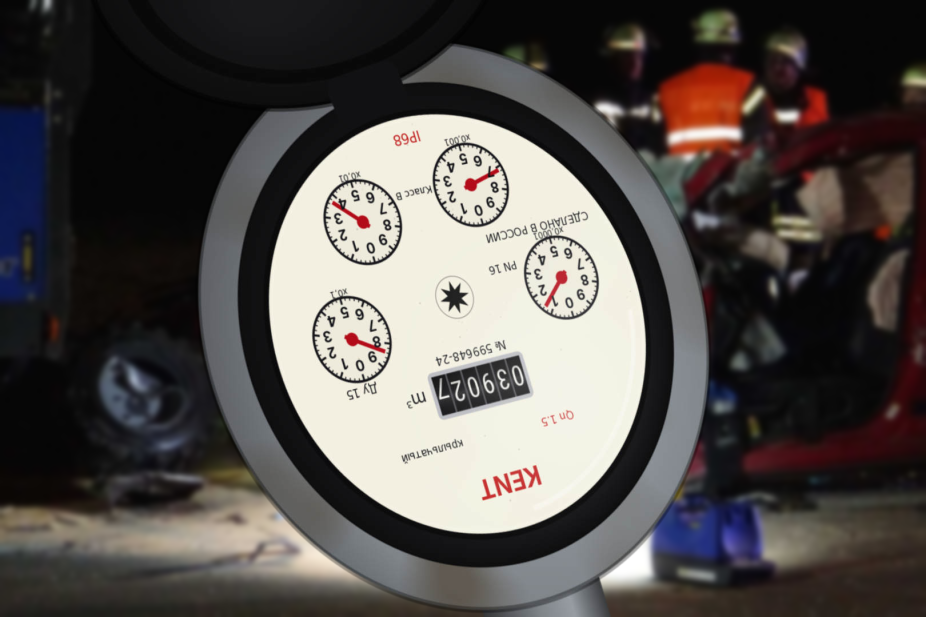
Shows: 39026.8371 m³
